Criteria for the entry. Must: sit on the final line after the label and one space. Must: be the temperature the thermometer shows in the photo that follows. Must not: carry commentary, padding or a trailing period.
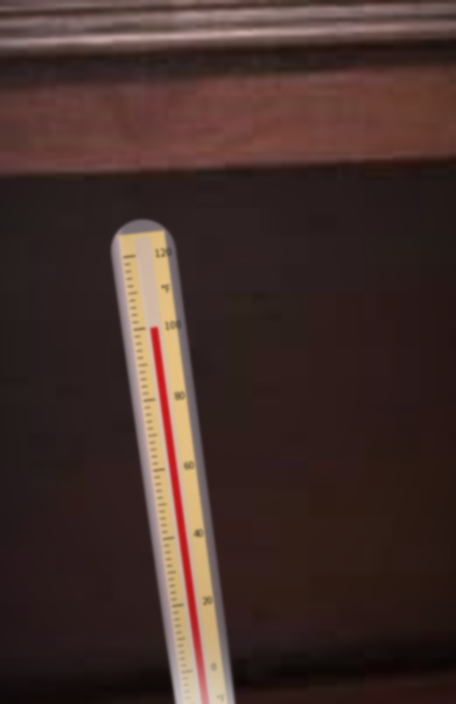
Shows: 100 °F
